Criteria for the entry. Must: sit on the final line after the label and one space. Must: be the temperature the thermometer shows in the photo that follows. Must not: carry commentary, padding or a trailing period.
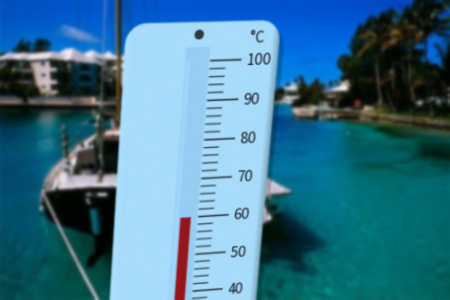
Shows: 60 °C
